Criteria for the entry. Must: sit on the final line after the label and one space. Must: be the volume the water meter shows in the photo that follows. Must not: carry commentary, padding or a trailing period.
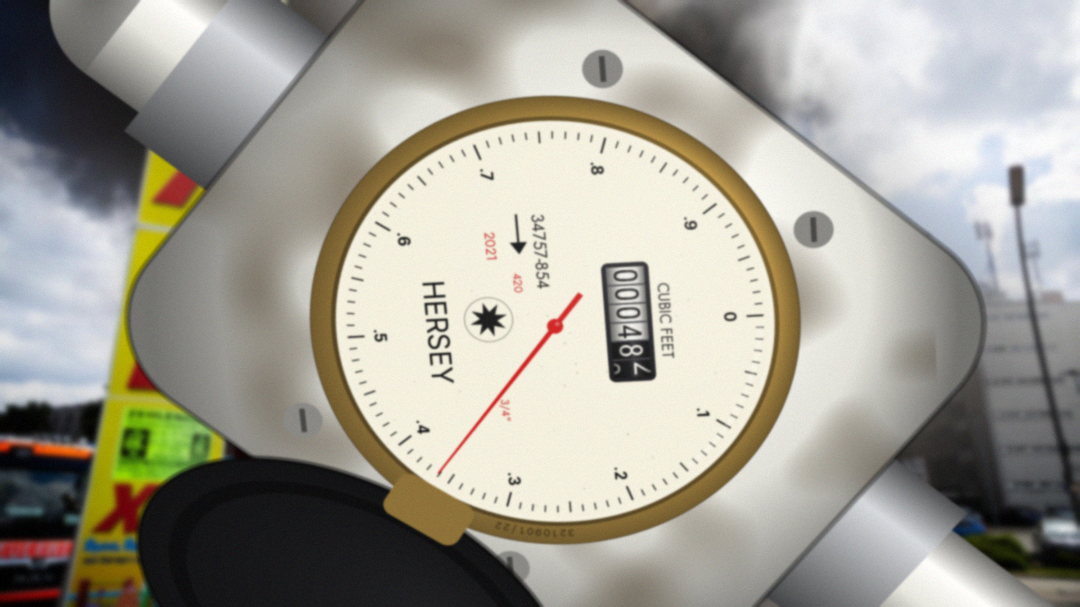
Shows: 482.36 ft³
